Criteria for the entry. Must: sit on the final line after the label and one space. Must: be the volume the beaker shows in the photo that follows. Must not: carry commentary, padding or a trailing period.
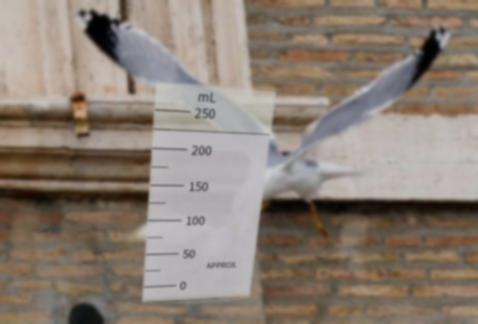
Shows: 225 mL
